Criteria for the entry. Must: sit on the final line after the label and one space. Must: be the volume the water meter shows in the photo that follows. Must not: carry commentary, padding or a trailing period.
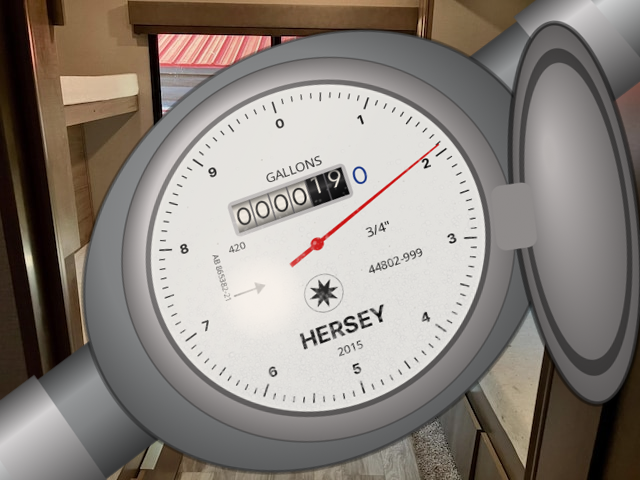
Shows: 191.9 gal
